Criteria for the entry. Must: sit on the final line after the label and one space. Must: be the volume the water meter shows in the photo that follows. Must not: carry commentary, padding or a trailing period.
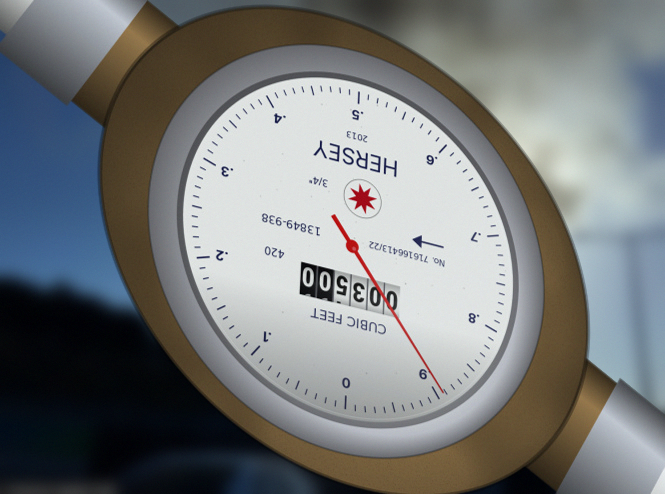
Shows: 3499.89 ft³
